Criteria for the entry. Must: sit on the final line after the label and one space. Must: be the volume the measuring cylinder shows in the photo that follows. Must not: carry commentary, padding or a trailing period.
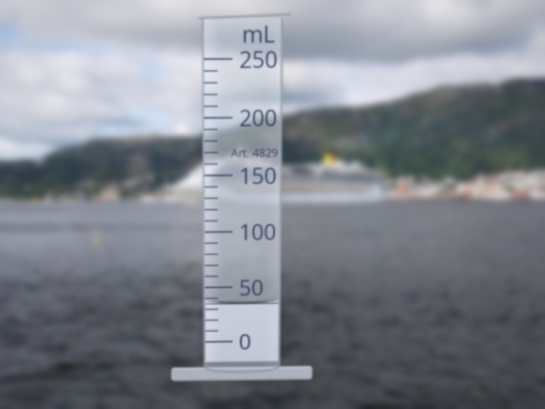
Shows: 35 mL
